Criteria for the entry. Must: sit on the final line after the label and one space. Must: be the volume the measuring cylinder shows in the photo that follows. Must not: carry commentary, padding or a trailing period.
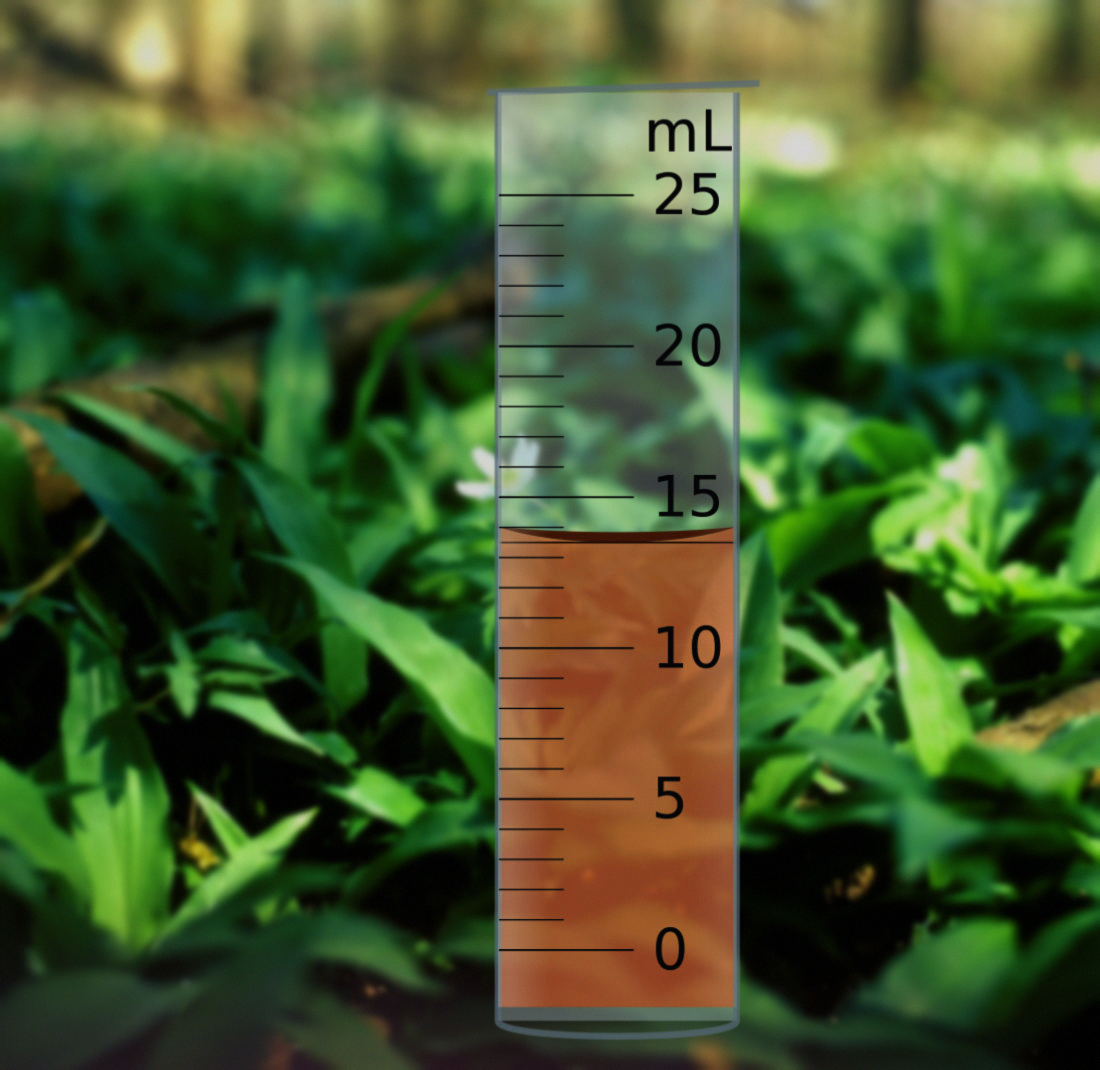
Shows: 13.5 mL
